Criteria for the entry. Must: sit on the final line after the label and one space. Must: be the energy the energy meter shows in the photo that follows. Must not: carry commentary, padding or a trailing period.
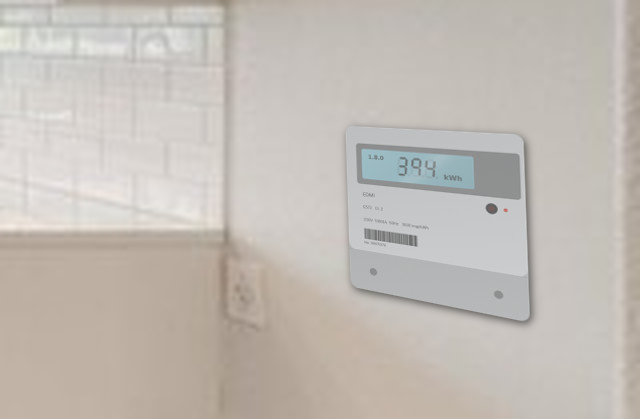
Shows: 394 kWh
